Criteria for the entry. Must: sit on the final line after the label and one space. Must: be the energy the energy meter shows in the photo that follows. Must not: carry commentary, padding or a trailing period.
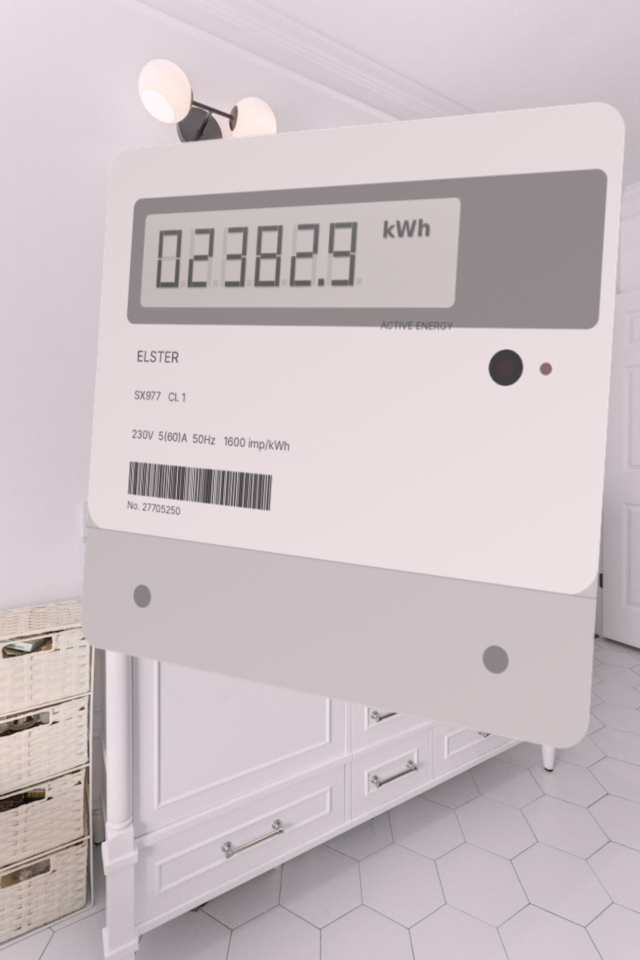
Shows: 2382.9 kWh
